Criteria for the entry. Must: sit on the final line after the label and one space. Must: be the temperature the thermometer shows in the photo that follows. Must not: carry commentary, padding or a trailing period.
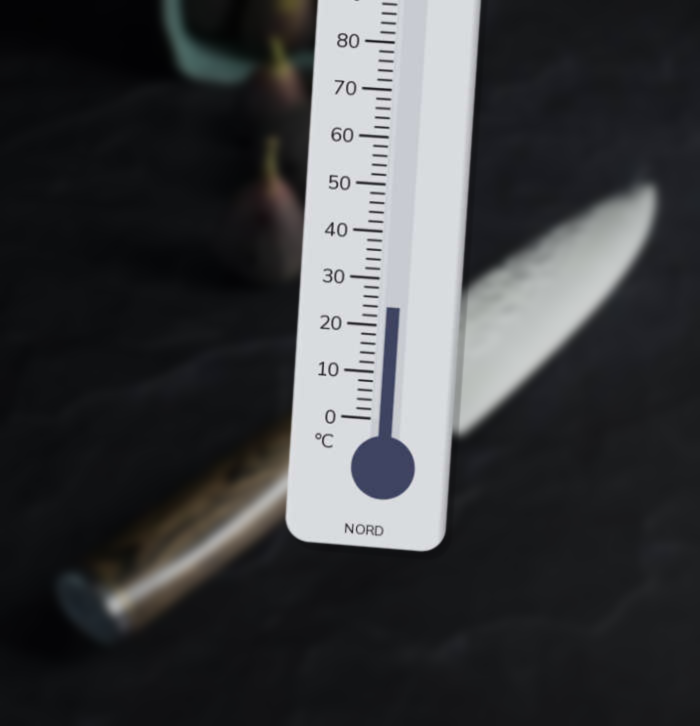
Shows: 24 °C
